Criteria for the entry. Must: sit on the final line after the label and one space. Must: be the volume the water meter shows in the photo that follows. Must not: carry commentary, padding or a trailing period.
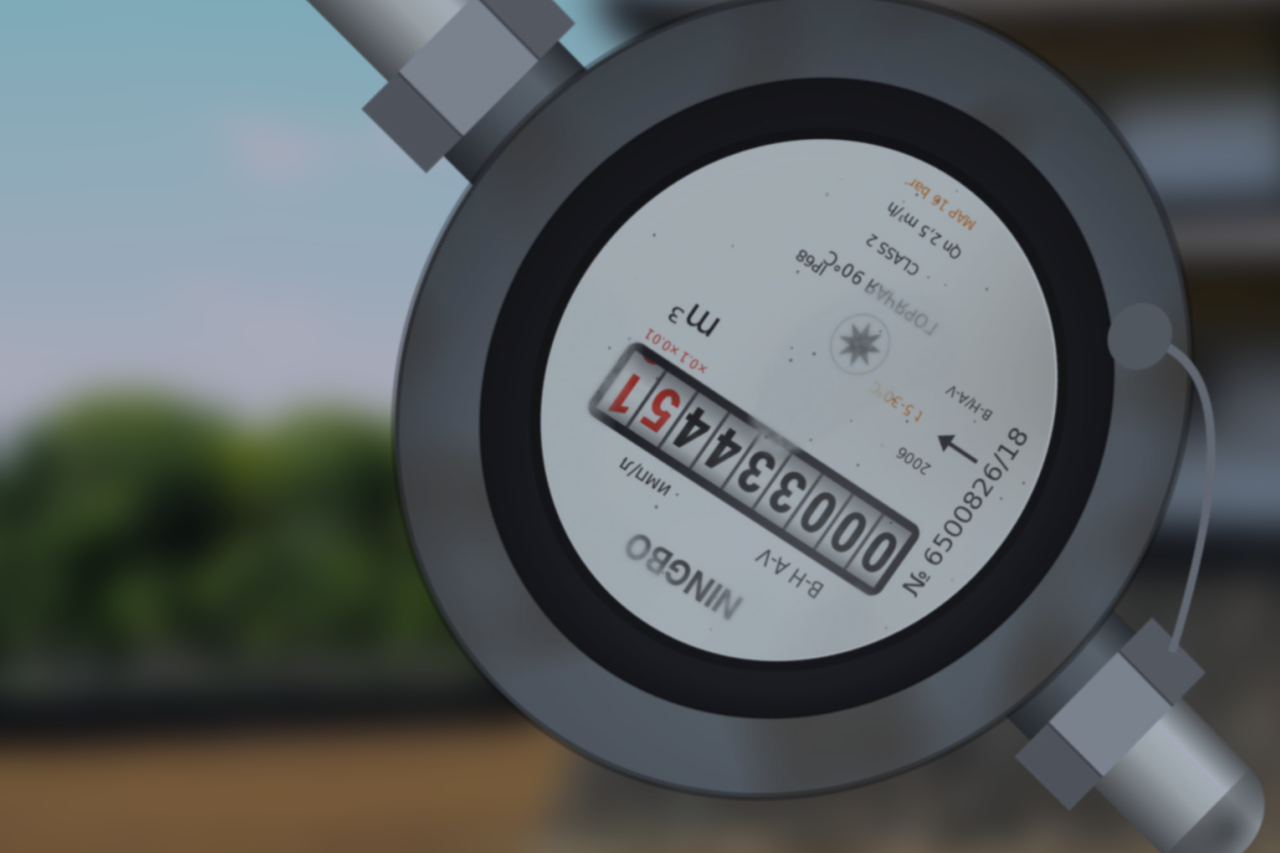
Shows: 3344.51 m³
